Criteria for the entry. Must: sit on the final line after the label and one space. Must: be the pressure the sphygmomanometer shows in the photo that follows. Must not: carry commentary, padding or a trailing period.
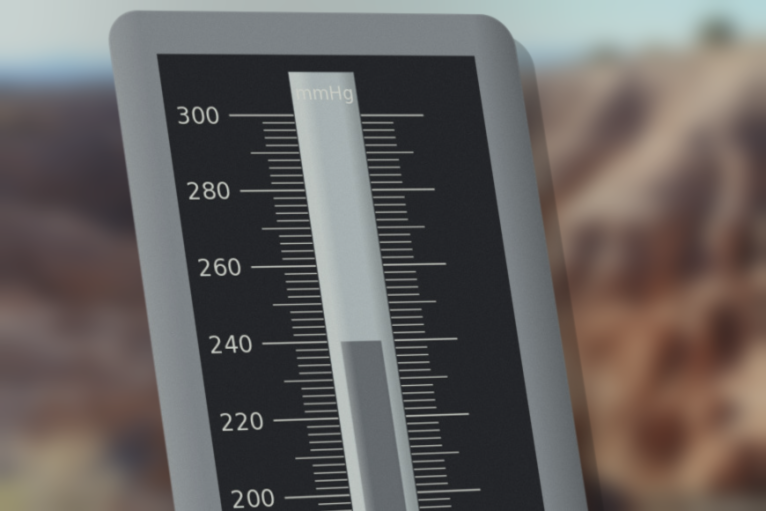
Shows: 240 mmHg
